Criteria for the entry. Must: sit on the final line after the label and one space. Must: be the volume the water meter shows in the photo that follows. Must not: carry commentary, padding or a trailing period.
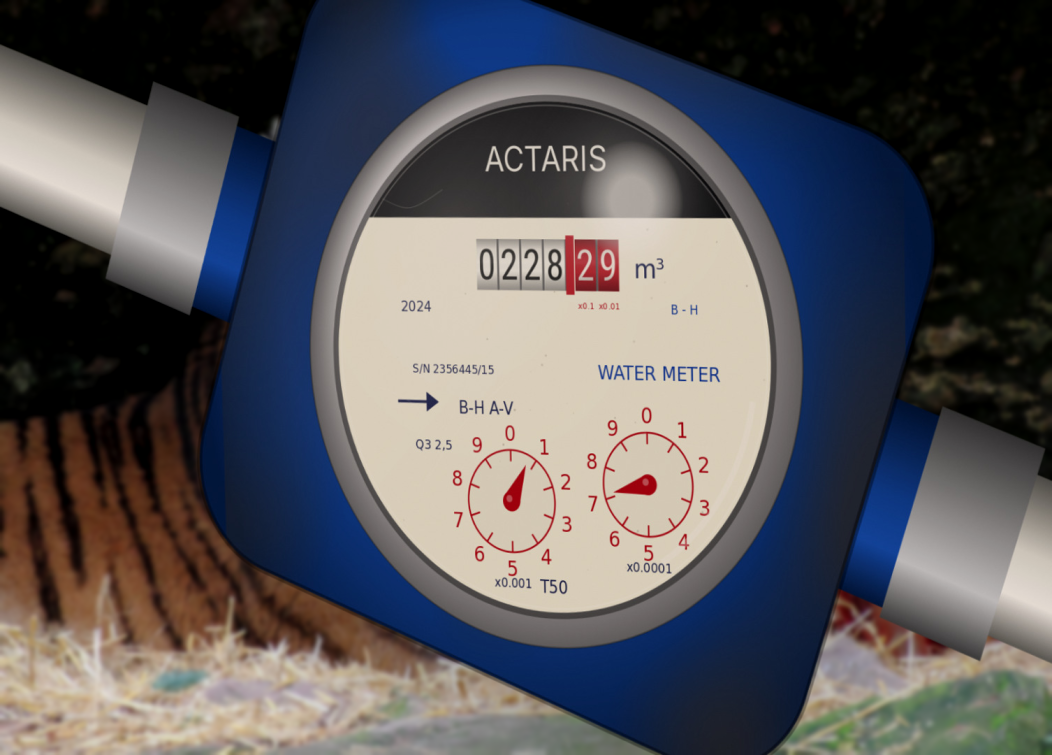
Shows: 228.2907 m³
